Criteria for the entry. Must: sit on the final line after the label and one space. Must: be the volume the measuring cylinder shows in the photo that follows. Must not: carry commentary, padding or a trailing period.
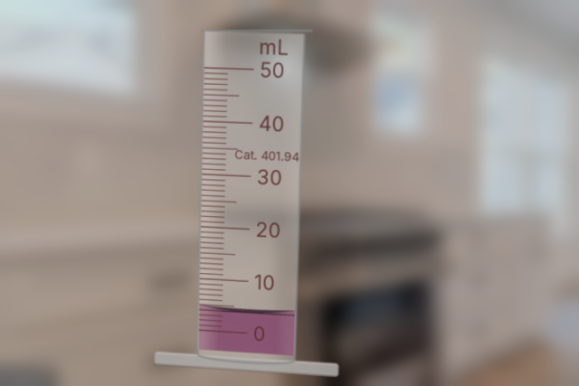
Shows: 4 mL
